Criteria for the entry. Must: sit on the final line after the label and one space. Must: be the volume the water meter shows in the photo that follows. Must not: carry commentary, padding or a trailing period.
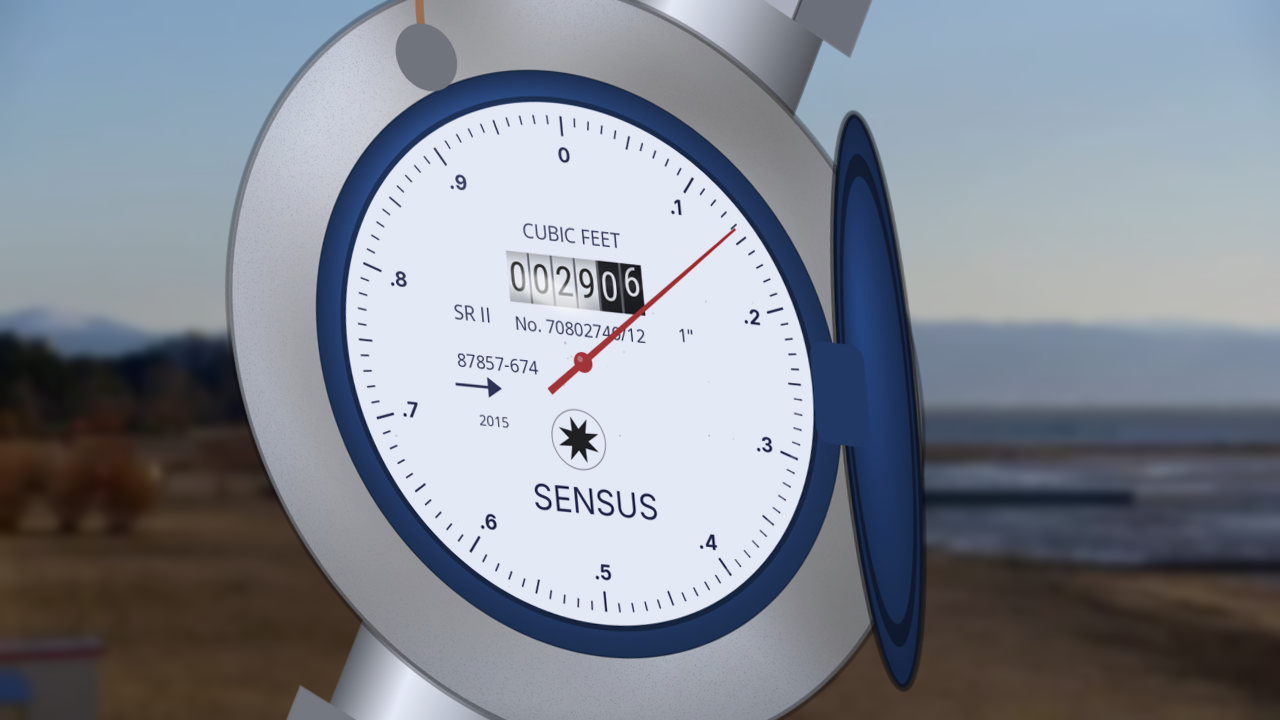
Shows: 2906.14 ft³
